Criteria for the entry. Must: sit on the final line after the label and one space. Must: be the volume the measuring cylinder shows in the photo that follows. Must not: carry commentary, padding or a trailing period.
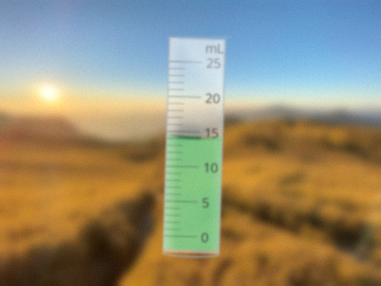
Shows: 14 mL
